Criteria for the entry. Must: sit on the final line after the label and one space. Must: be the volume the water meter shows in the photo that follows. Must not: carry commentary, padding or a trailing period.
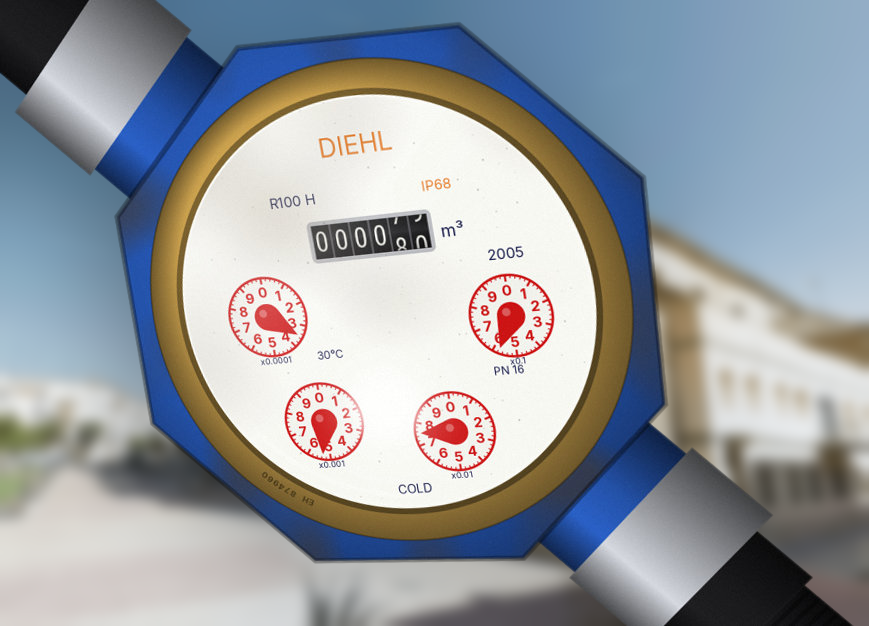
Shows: 79.5753 m³
